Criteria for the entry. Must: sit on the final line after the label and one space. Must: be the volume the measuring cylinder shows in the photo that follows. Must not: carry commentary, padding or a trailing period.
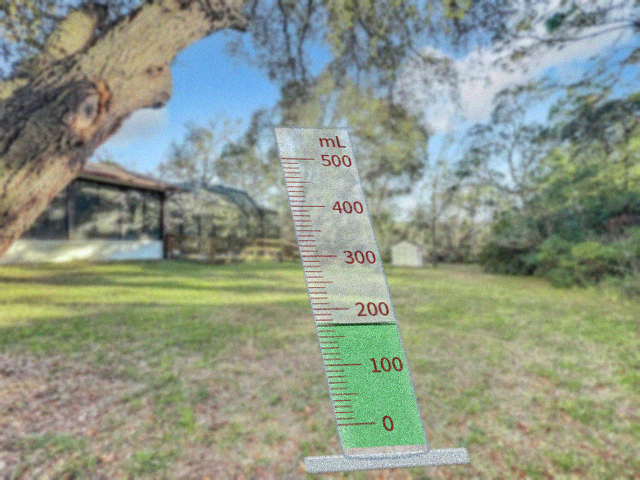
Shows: 170 mL
